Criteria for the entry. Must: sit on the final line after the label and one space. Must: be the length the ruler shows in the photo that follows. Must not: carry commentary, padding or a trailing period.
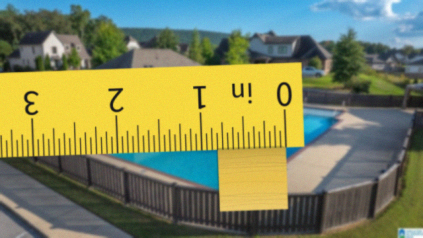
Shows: 0.8125 in
